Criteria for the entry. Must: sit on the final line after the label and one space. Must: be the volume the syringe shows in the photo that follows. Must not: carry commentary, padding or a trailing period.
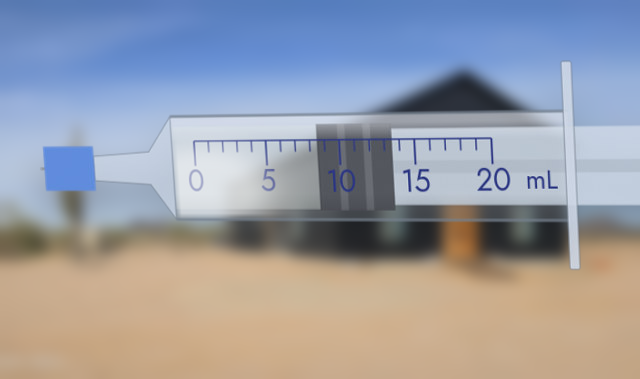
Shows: 8.5 mL
